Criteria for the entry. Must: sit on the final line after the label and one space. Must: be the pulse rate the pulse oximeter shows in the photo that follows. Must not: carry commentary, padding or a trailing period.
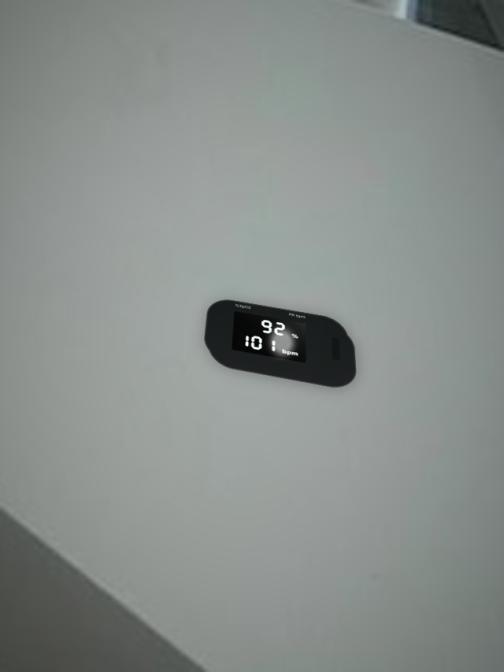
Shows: 101 bpm
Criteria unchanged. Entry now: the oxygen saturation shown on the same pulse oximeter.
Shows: 92 %
